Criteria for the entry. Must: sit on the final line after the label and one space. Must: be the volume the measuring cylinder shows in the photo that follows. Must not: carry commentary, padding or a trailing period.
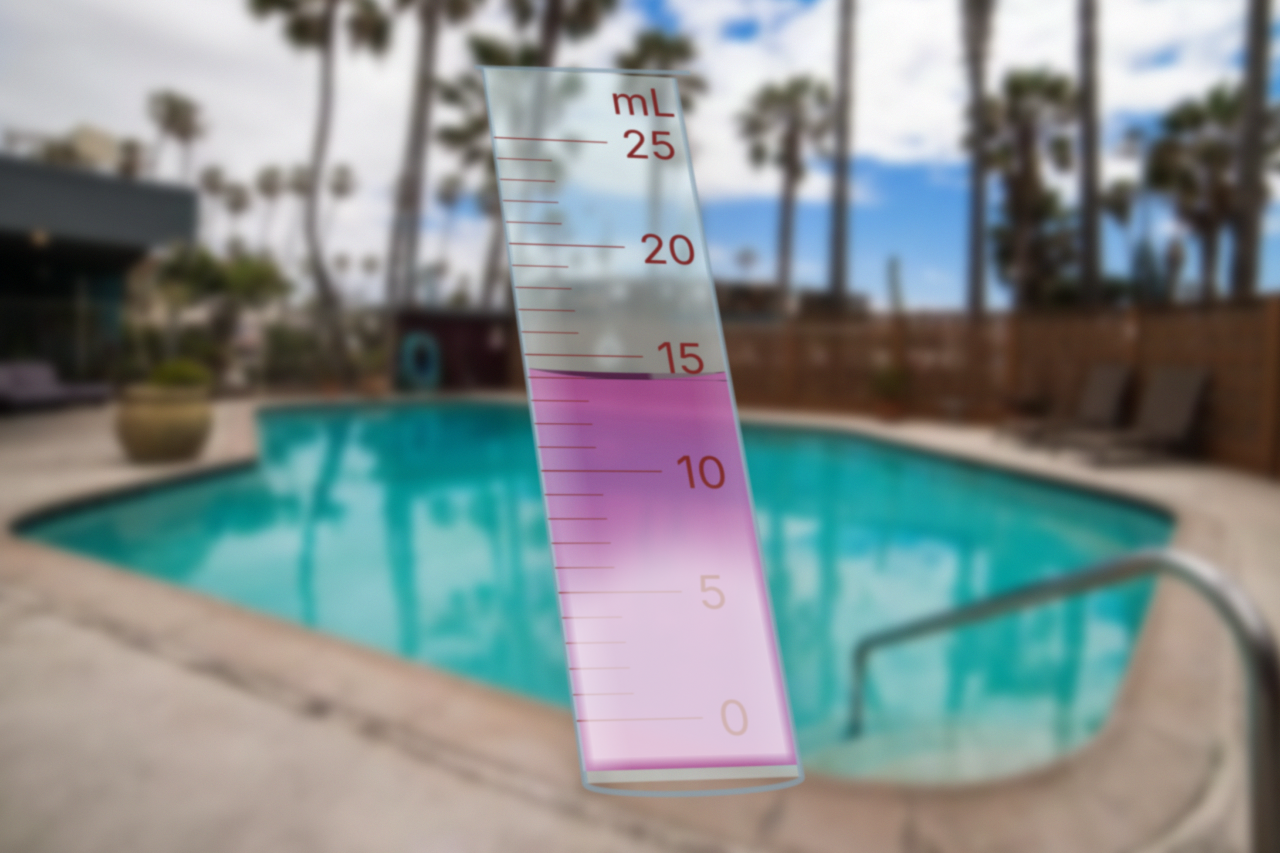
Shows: 14 mL
